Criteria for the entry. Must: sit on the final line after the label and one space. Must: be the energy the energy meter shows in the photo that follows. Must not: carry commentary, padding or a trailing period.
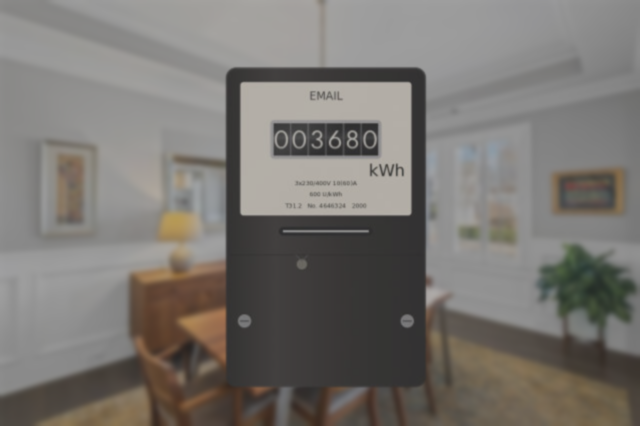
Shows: 3680 kWh
